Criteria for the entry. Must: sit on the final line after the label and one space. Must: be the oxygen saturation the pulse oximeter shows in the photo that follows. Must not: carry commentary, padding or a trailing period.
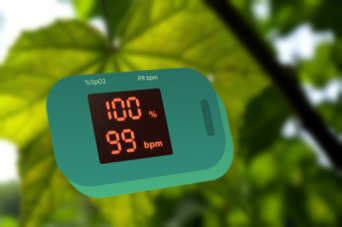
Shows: 100 %
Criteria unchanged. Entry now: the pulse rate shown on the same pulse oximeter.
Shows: 99 bpm
